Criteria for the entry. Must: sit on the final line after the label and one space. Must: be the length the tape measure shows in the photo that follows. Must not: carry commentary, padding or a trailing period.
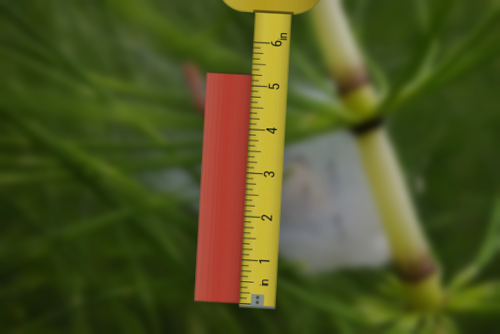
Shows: 5.25 in
